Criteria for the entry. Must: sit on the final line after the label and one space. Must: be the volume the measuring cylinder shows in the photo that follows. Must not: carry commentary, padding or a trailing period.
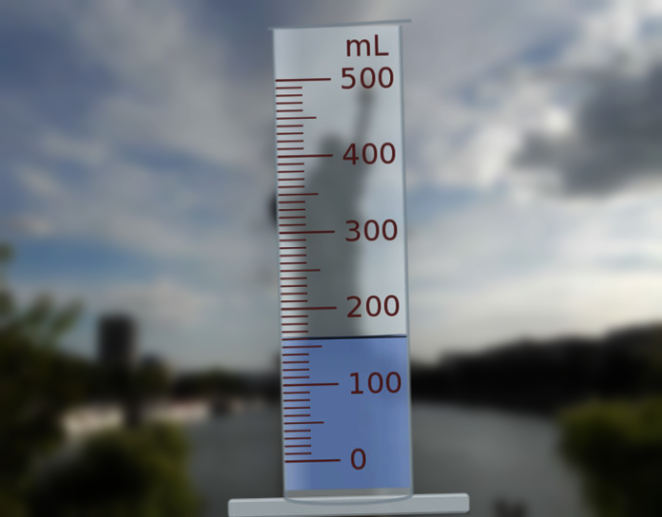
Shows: 160 mL
